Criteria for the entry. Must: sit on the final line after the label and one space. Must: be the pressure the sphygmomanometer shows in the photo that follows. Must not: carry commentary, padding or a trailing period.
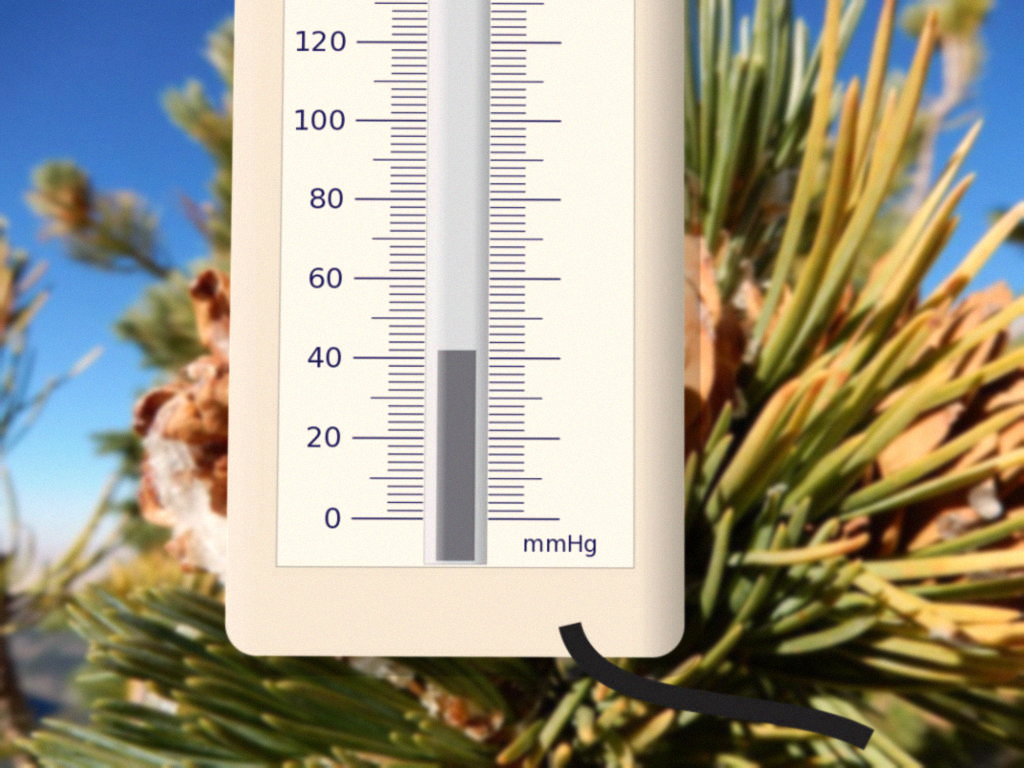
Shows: 42 mmHg
